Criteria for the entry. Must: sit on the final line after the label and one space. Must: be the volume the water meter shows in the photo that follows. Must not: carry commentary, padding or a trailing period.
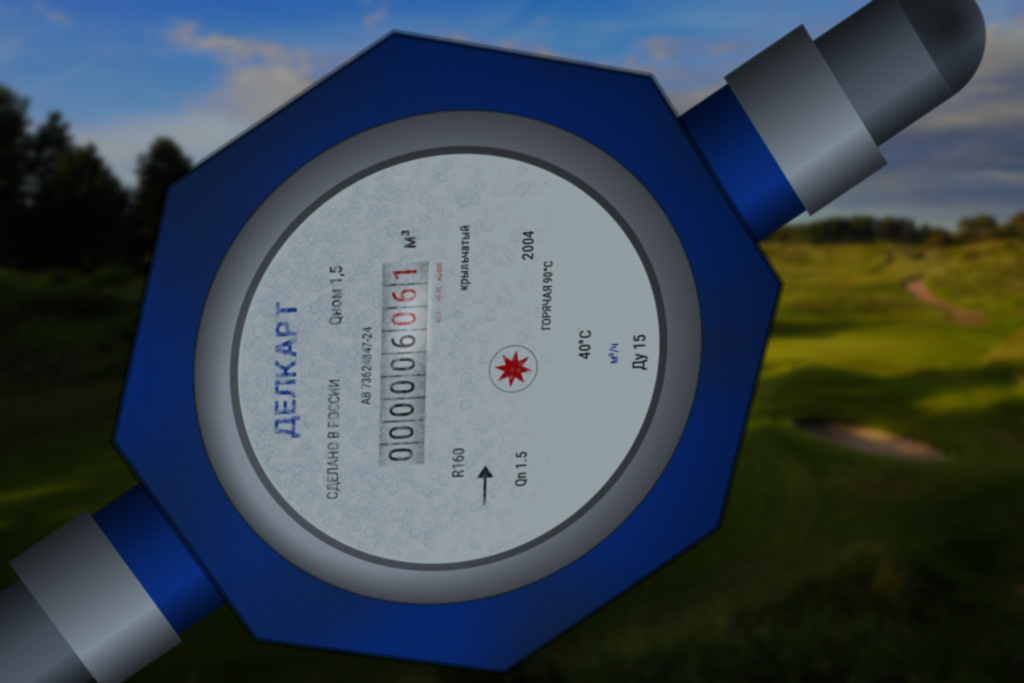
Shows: 6.061 m³
